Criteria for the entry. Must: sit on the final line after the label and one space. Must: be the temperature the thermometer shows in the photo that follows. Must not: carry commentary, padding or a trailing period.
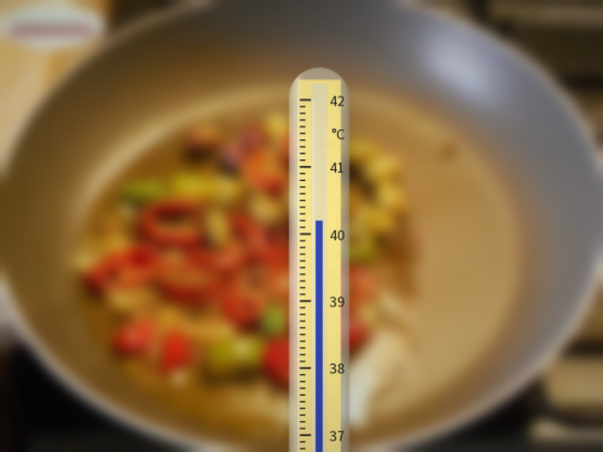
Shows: 40.2 °C
